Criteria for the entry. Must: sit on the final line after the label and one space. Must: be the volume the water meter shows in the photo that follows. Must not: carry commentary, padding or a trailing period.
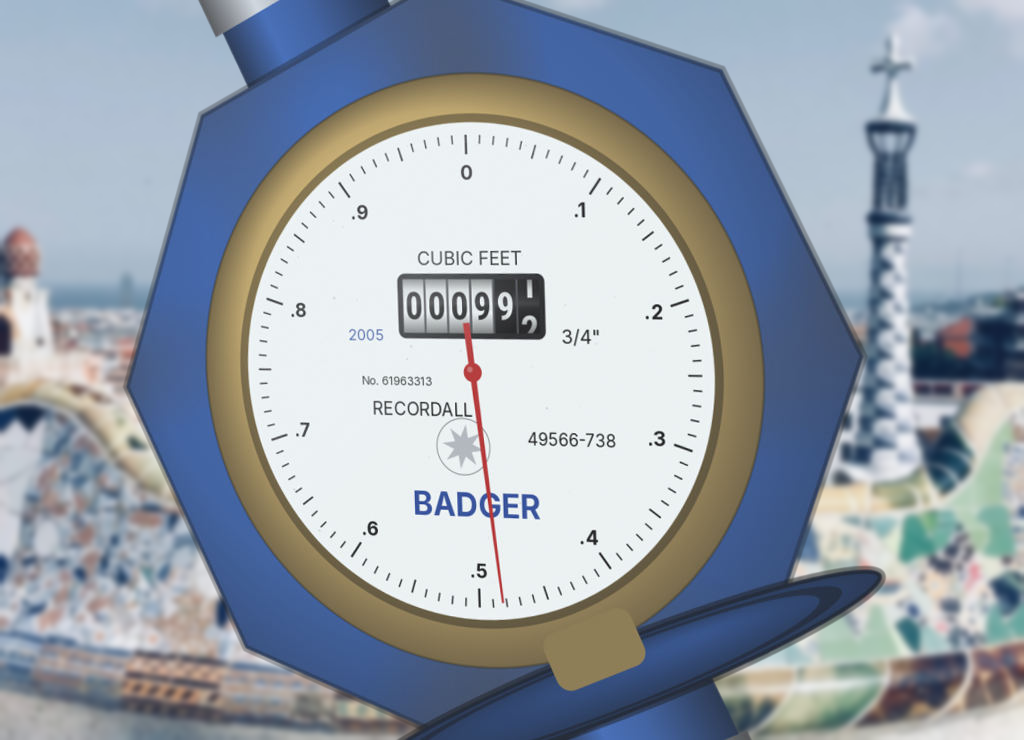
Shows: 991.48 ft³
